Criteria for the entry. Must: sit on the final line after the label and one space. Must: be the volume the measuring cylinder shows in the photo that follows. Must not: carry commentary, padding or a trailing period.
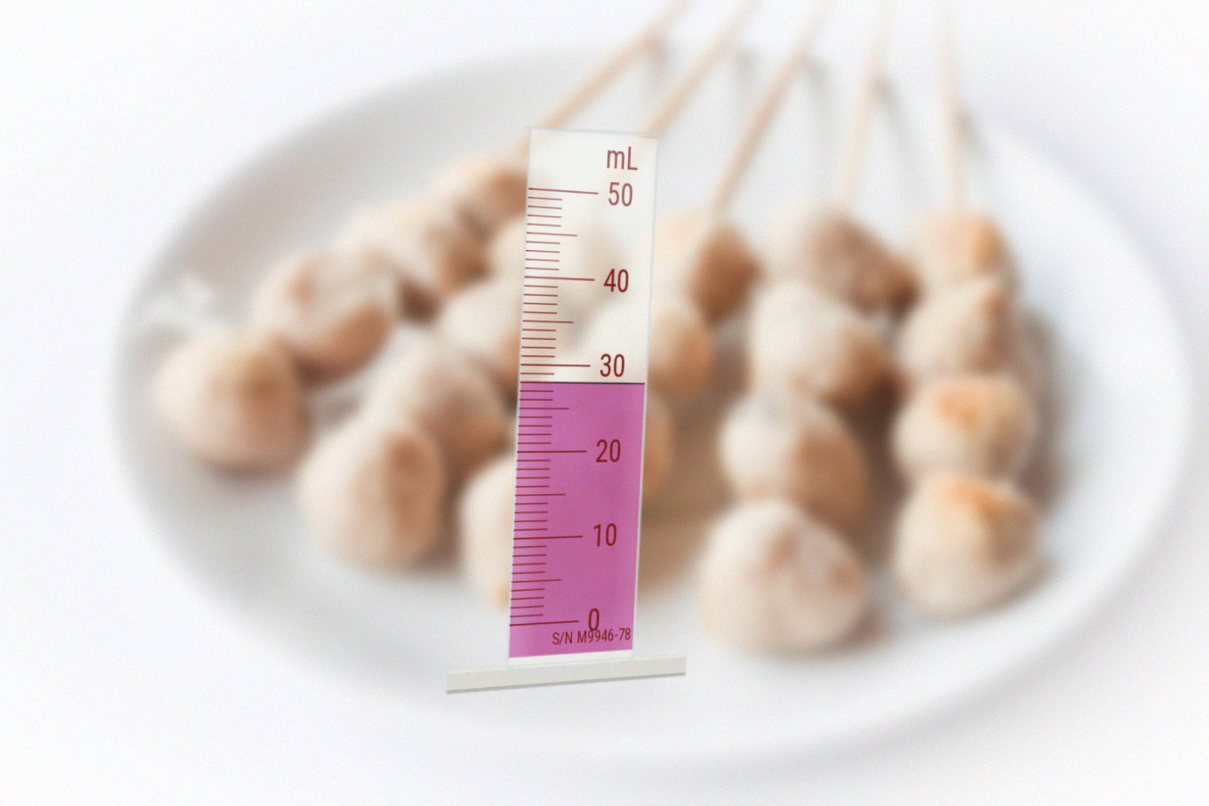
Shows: 28 mL
